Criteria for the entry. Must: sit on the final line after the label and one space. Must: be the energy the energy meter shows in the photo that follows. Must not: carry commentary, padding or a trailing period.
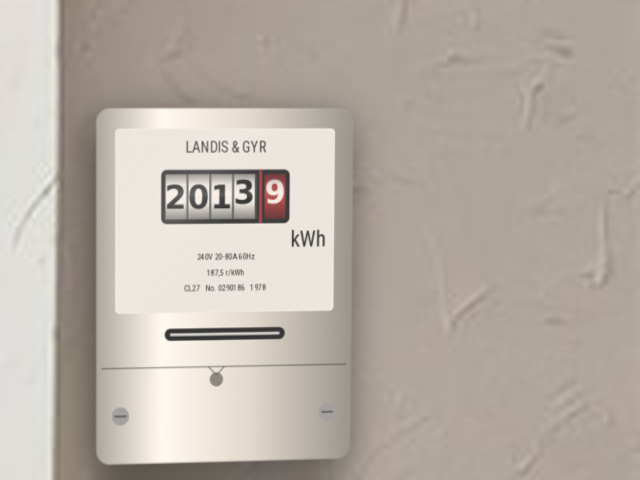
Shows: 2013.9 kWh
